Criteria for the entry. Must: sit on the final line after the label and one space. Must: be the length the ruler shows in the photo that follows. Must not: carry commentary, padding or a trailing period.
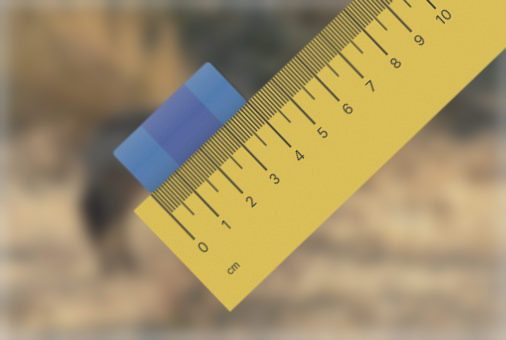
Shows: 4 cm
